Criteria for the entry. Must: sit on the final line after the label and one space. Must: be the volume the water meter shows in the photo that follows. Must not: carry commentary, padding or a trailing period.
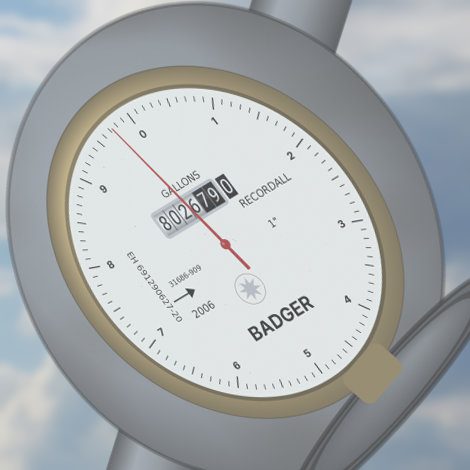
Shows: 8026789.7 gal
